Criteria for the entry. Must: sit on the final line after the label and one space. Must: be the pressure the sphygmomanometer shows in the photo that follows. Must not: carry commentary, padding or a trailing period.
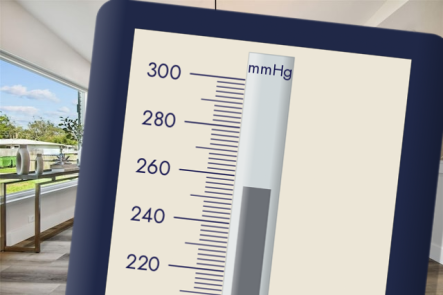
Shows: 256 mmHg
